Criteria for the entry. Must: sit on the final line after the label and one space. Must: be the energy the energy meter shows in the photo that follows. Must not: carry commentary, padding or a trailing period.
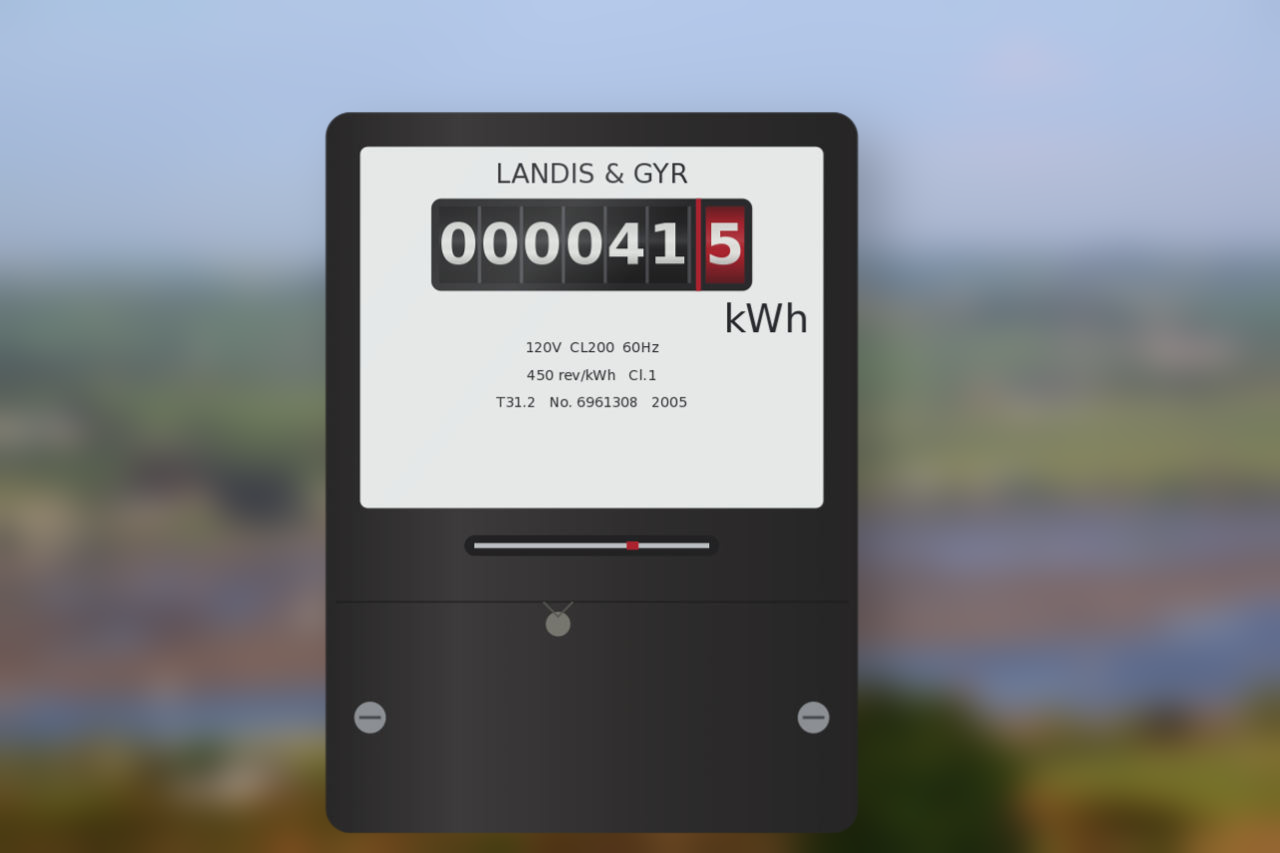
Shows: 41.5 kWh
